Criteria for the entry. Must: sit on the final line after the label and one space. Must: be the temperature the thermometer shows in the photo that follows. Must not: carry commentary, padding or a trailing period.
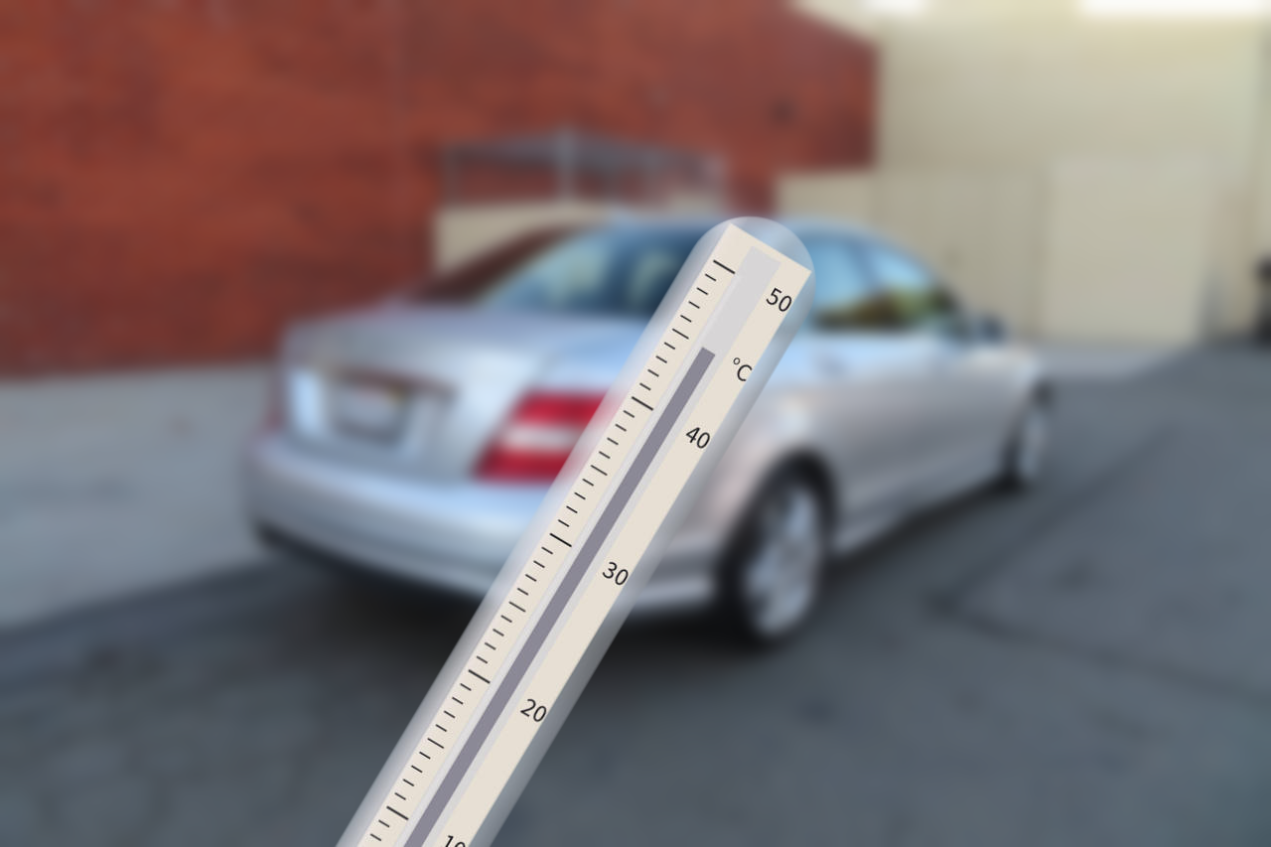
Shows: 45 °C
